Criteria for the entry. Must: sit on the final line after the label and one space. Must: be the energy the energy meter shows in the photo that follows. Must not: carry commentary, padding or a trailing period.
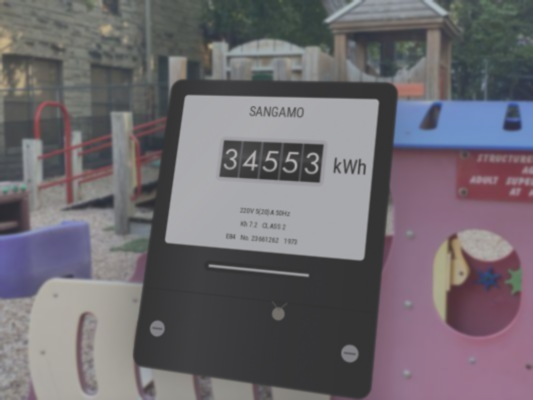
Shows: 34553 kWh
